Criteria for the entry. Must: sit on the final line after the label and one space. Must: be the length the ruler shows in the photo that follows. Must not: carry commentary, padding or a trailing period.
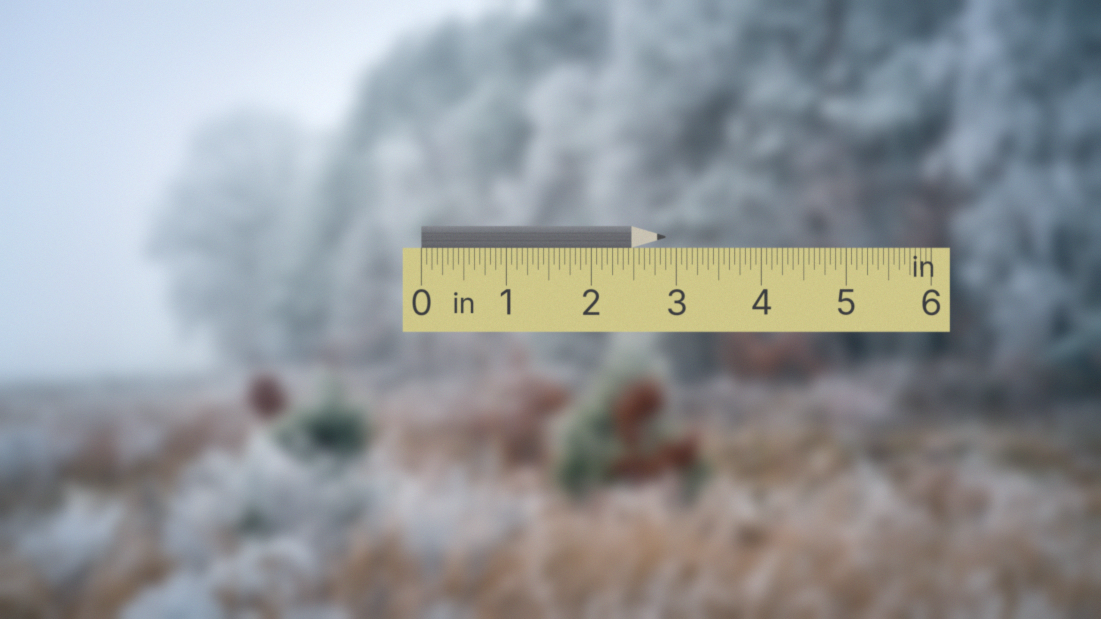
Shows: 2.875 in
